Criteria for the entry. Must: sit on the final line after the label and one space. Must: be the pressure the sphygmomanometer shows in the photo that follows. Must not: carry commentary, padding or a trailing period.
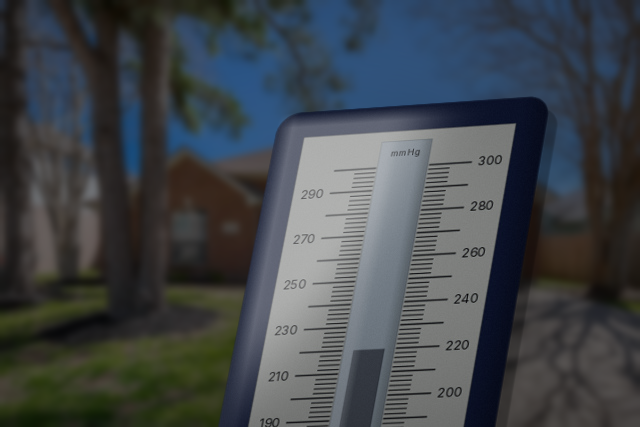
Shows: 220 mmHg
